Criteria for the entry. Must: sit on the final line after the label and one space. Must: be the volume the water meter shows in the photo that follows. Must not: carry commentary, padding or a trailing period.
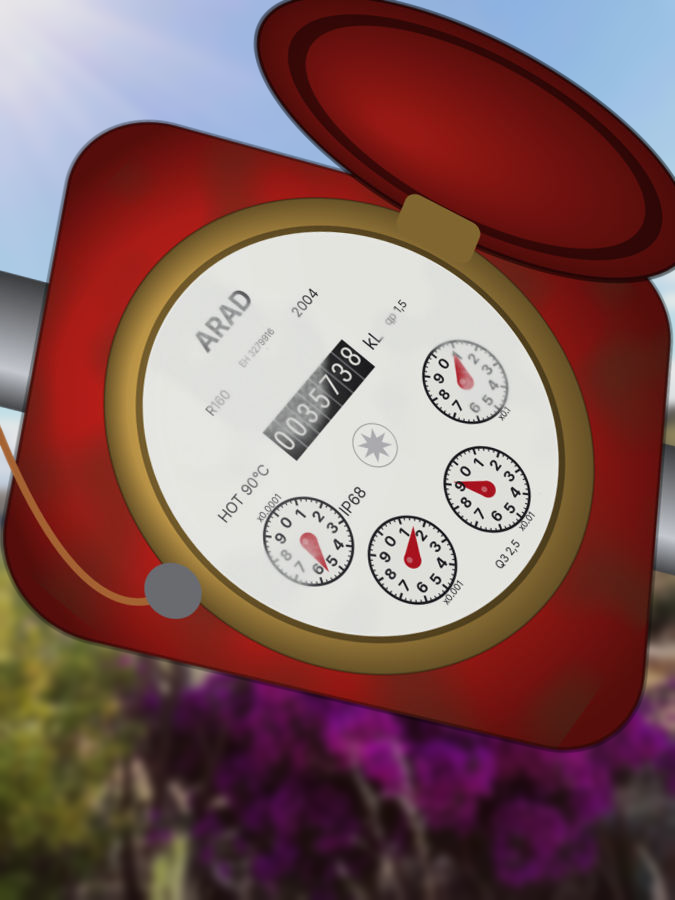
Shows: 35738.0915 kL
